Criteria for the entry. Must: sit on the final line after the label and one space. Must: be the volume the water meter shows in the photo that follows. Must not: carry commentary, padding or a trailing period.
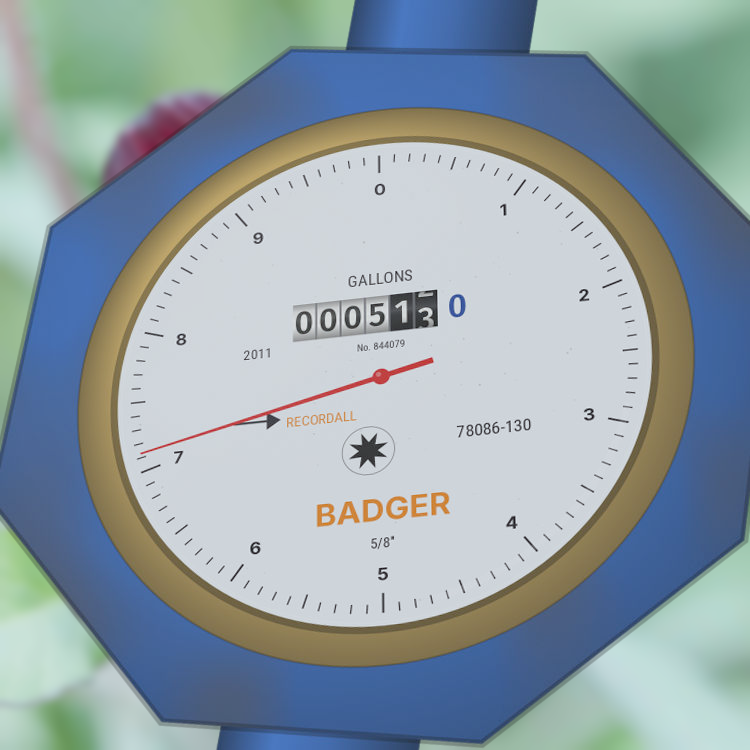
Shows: 5127.1 gal
